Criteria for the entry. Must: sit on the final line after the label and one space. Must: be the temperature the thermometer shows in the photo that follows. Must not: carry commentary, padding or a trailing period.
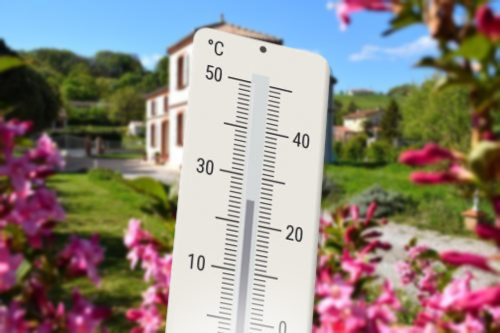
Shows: 25 °C
